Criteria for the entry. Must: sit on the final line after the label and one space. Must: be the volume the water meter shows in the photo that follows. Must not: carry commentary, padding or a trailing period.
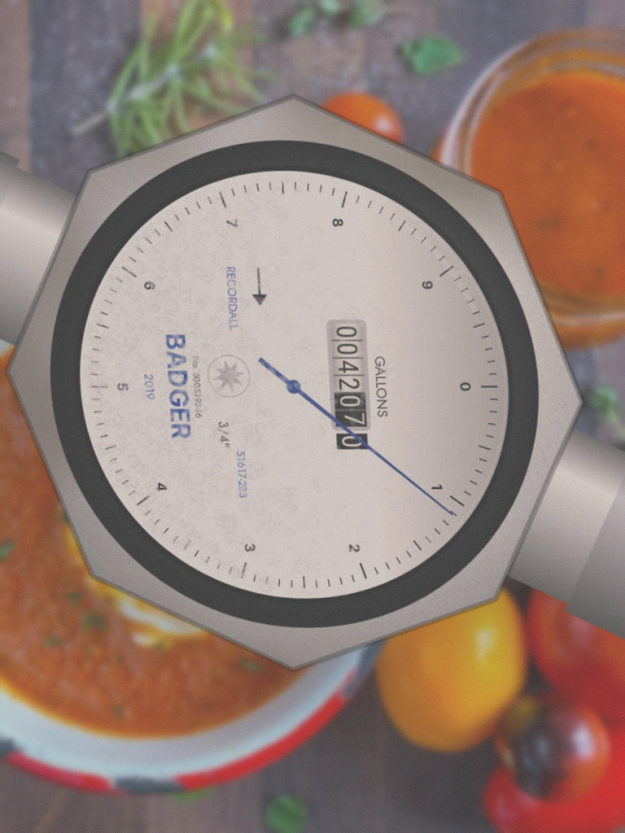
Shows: 42071.1 gal
